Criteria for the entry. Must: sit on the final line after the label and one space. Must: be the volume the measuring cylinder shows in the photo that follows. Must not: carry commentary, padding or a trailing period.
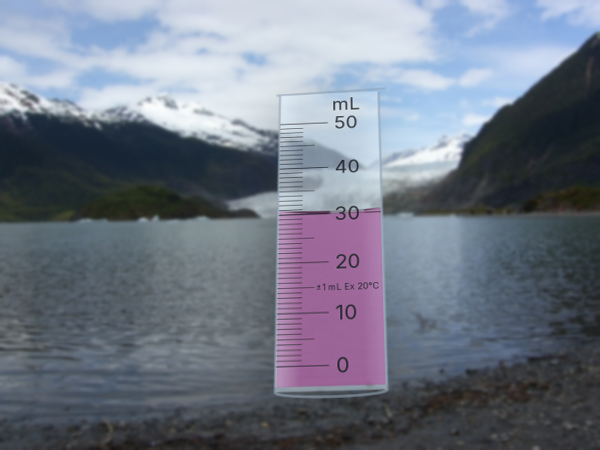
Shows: 30 mL
